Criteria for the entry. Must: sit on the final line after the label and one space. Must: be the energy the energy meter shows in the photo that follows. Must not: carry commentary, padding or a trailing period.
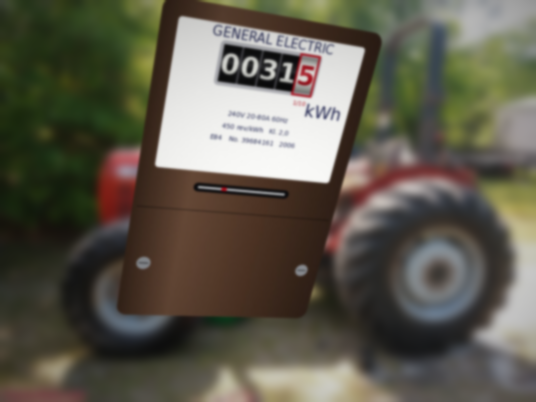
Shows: 31.5 kWh
